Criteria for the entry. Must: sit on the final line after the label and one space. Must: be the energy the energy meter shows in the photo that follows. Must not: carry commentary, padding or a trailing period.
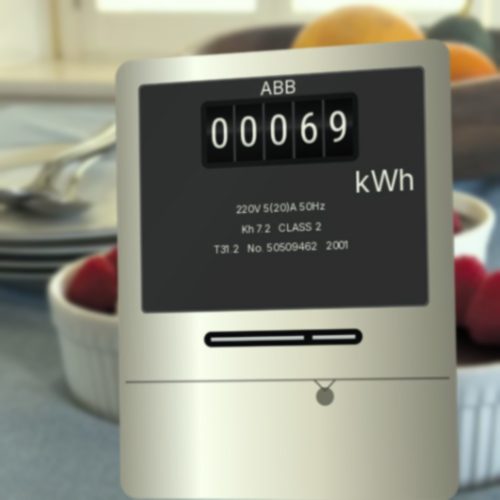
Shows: 69 kWh
